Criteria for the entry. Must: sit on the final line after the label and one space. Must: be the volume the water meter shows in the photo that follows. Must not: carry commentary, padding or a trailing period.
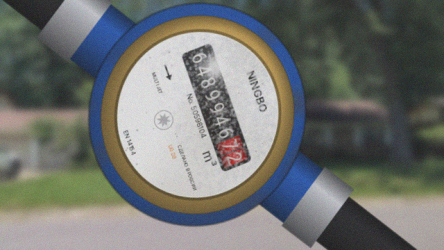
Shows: 6489946.72 m³
